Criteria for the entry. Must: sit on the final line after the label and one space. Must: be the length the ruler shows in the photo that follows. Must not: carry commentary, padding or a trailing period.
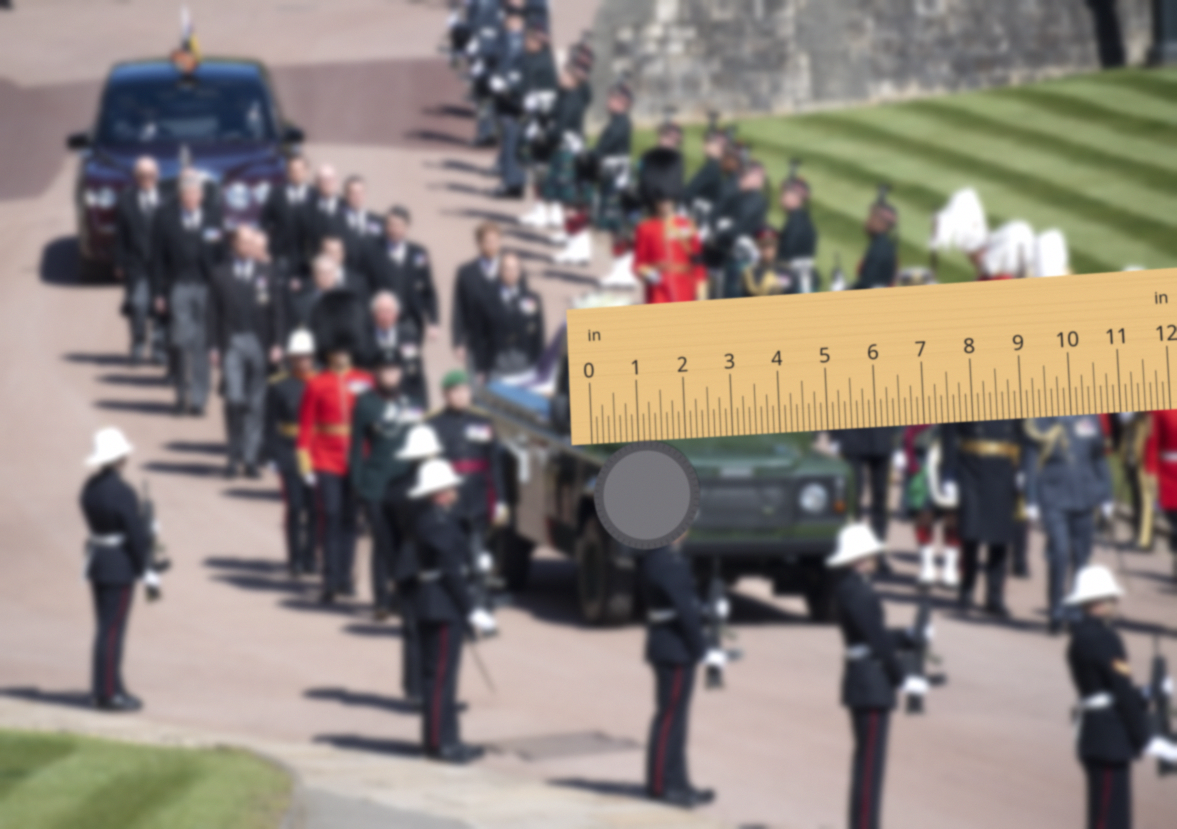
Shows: 2.25 in
